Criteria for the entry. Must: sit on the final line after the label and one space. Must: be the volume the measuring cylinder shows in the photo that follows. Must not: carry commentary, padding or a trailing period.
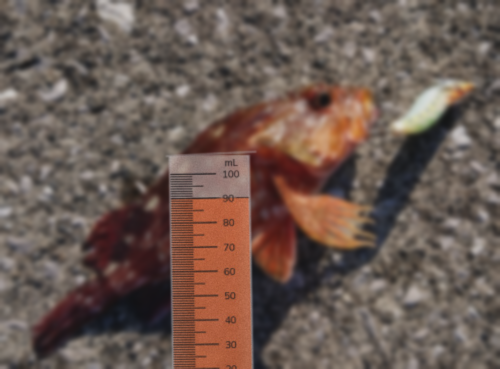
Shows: 90 mL
